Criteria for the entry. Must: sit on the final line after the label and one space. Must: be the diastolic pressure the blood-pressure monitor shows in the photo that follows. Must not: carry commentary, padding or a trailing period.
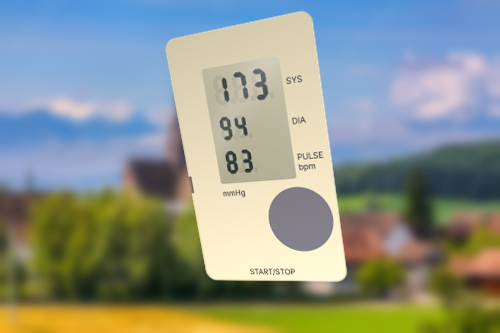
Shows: 94 mmHg
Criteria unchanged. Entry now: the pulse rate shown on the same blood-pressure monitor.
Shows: 83 bpm
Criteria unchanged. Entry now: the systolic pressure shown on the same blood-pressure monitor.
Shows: 173 mmHg
